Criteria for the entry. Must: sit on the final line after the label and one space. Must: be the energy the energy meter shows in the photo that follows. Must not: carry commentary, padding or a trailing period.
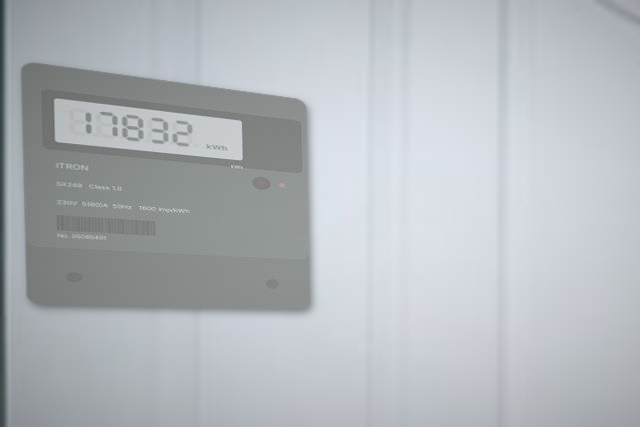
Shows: 17832 kWh
